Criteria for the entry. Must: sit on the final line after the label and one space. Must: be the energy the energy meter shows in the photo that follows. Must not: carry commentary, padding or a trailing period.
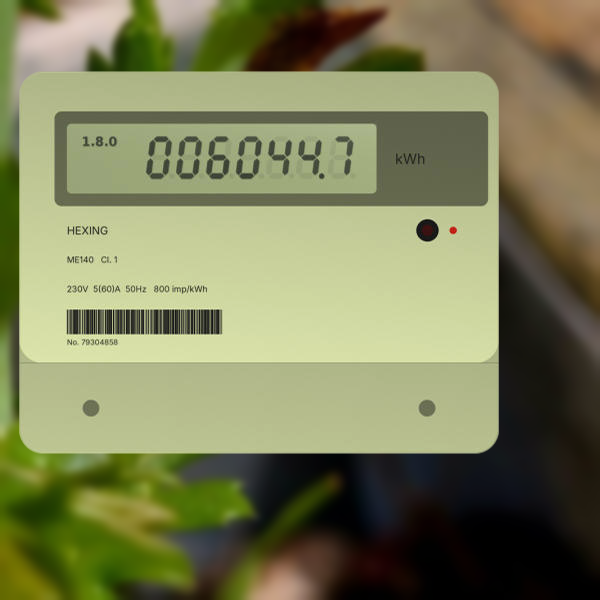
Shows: 6044.7 kWh
